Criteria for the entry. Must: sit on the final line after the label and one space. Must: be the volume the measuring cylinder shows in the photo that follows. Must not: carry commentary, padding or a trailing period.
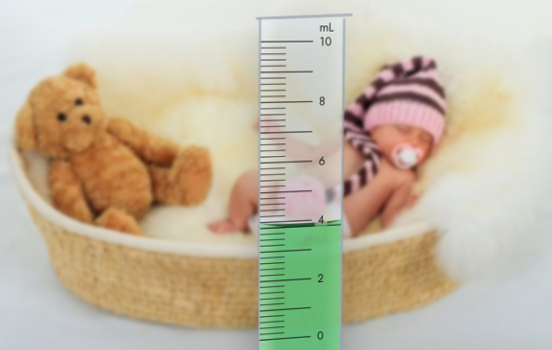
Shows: 3.8 mL
